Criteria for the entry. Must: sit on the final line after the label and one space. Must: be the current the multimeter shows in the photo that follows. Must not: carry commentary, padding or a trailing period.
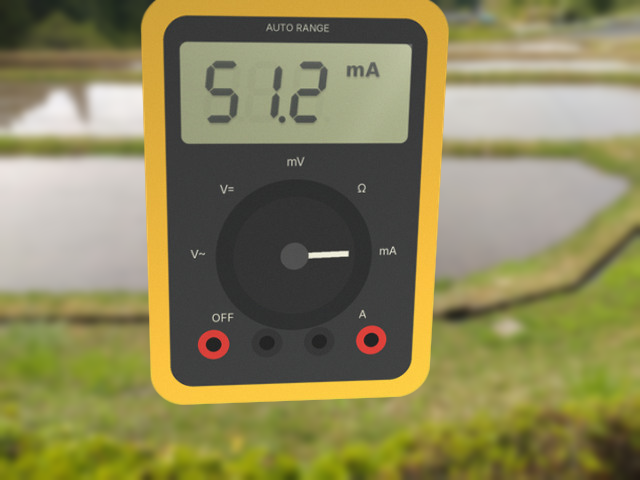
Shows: 51.2 mA
